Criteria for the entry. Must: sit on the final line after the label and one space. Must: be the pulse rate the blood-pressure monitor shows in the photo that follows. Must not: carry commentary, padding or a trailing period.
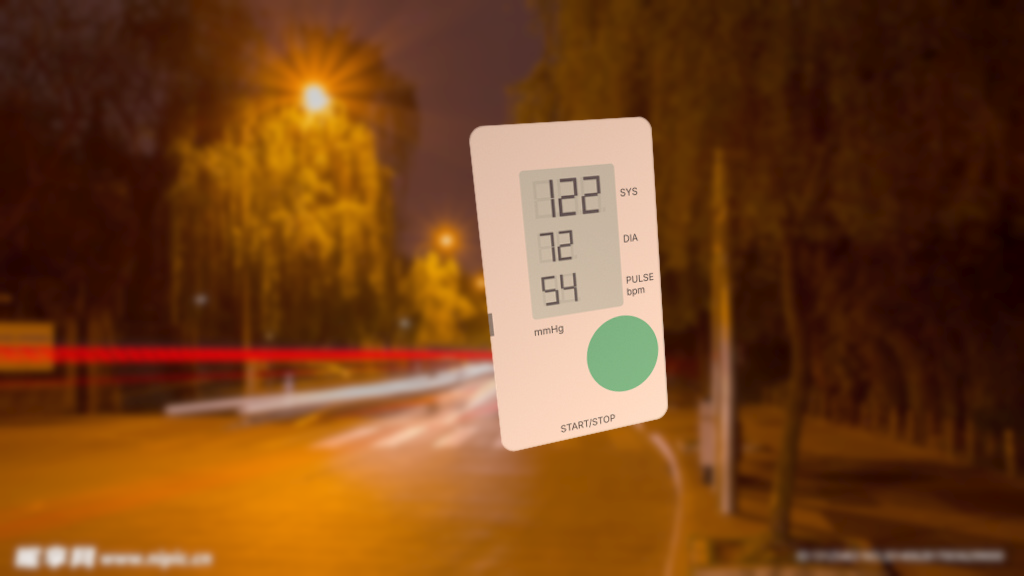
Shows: 54 bpm
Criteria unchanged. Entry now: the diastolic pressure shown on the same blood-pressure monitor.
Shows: 72 mmHg
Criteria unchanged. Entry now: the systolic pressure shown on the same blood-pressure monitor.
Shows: 122 mmHg
